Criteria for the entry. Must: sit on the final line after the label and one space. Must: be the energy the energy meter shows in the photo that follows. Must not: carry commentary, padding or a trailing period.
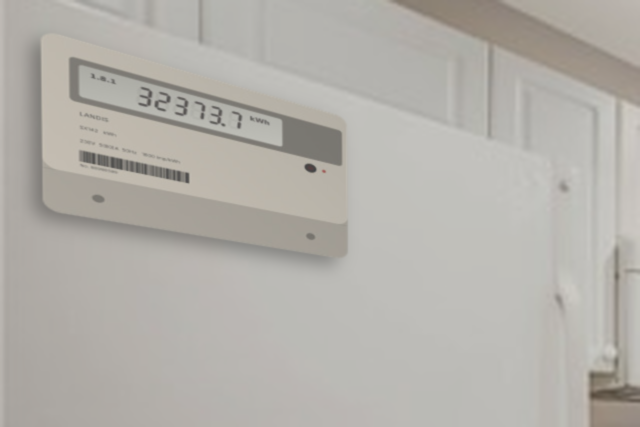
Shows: 32373.7 kWh
